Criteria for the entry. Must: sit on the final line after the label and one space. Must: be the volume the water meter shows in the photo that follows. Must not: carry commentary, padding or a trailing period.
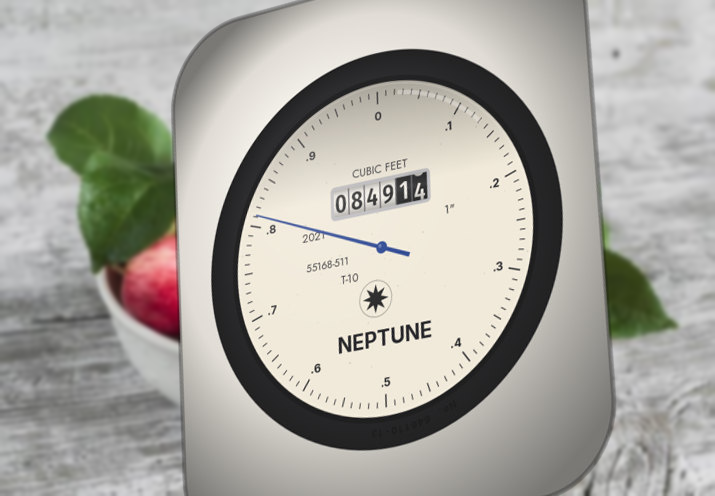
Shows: 84913.81 ft³
